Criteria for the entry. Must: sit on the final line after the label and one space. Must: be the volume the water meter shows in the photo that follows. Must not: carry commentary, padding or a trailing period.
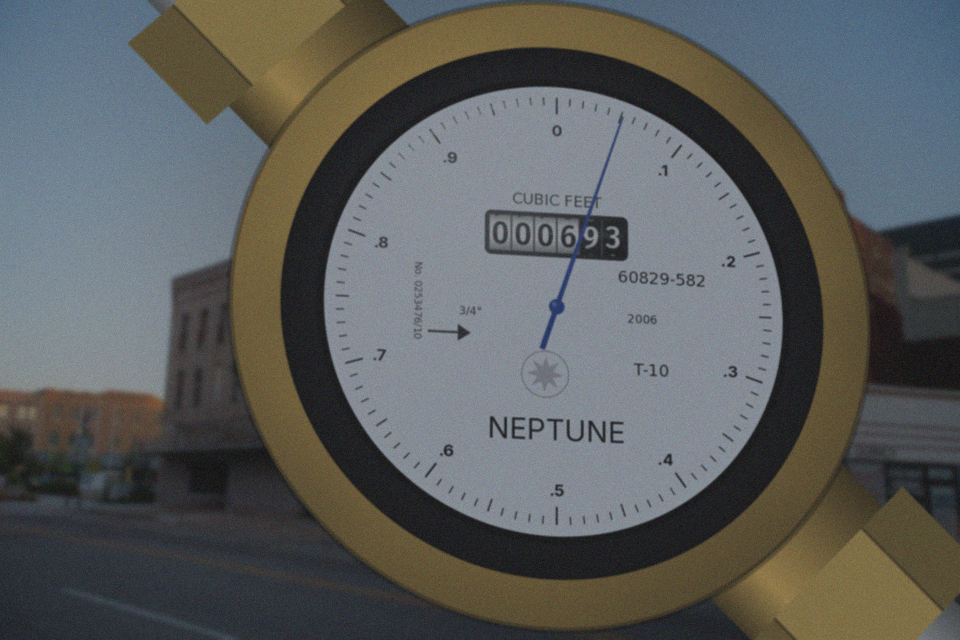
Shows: 693.05 ft³
